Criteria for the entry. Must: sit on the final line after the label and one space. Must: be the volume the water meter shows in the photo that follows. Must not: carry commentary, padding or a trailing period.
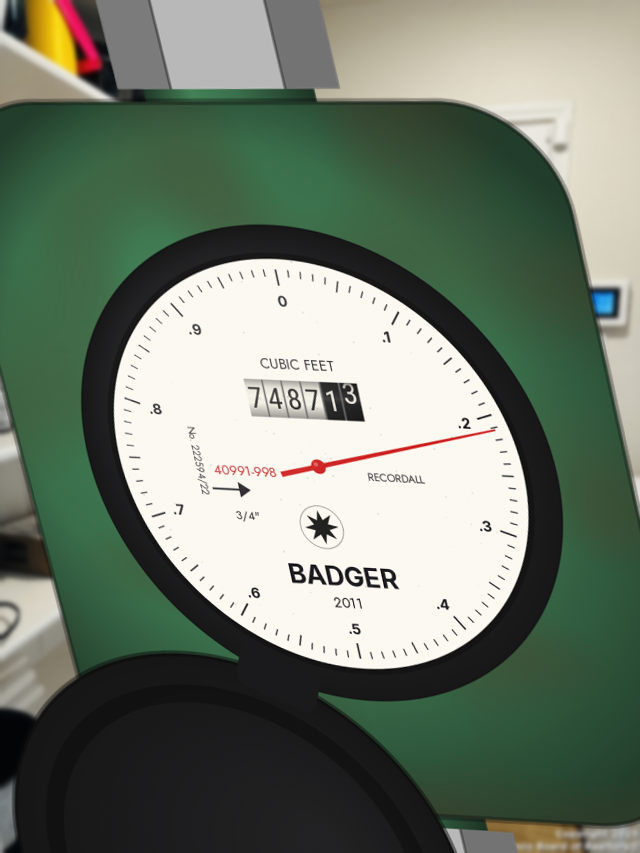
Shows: 748713.21 ft³
